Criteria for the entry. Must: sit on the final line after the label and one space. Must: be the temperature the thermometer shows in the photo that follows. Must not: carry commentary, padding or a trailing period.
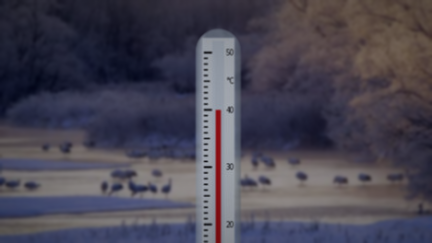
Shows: 40 °C
